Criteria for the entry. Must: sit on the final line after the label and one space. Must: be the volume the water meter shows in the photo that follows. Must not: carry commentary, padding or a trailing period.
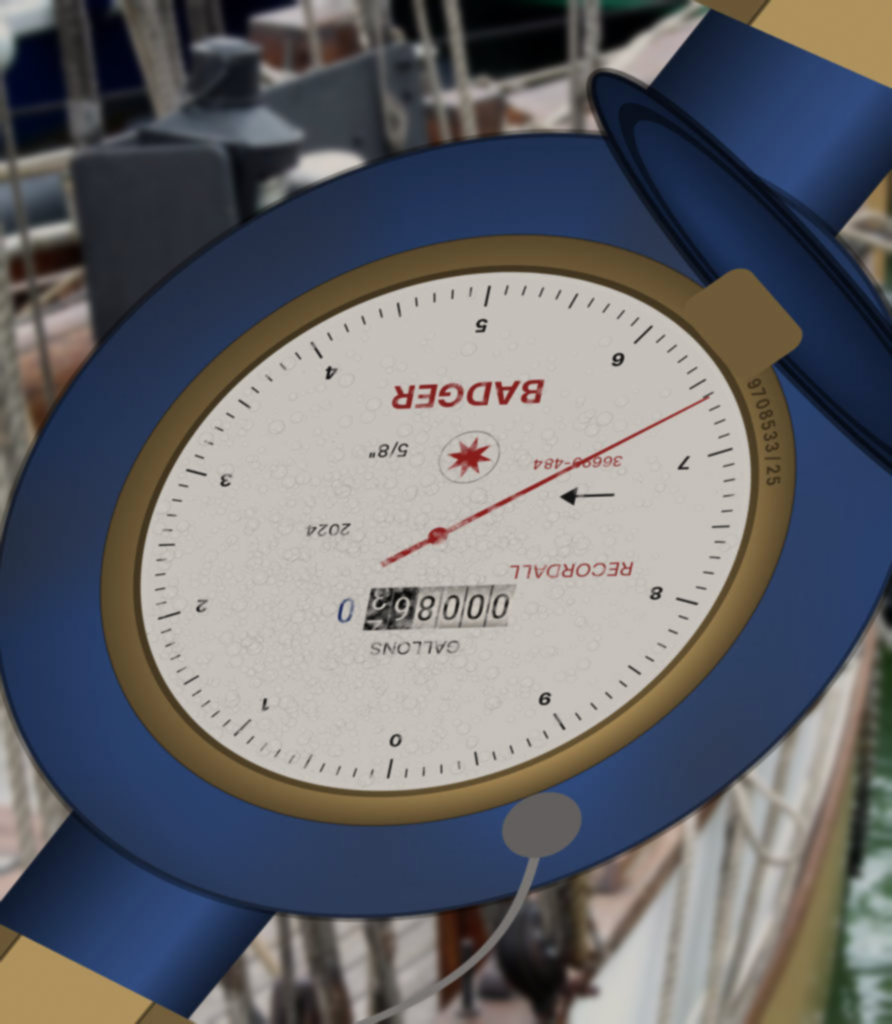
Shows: 8626.6 gal
